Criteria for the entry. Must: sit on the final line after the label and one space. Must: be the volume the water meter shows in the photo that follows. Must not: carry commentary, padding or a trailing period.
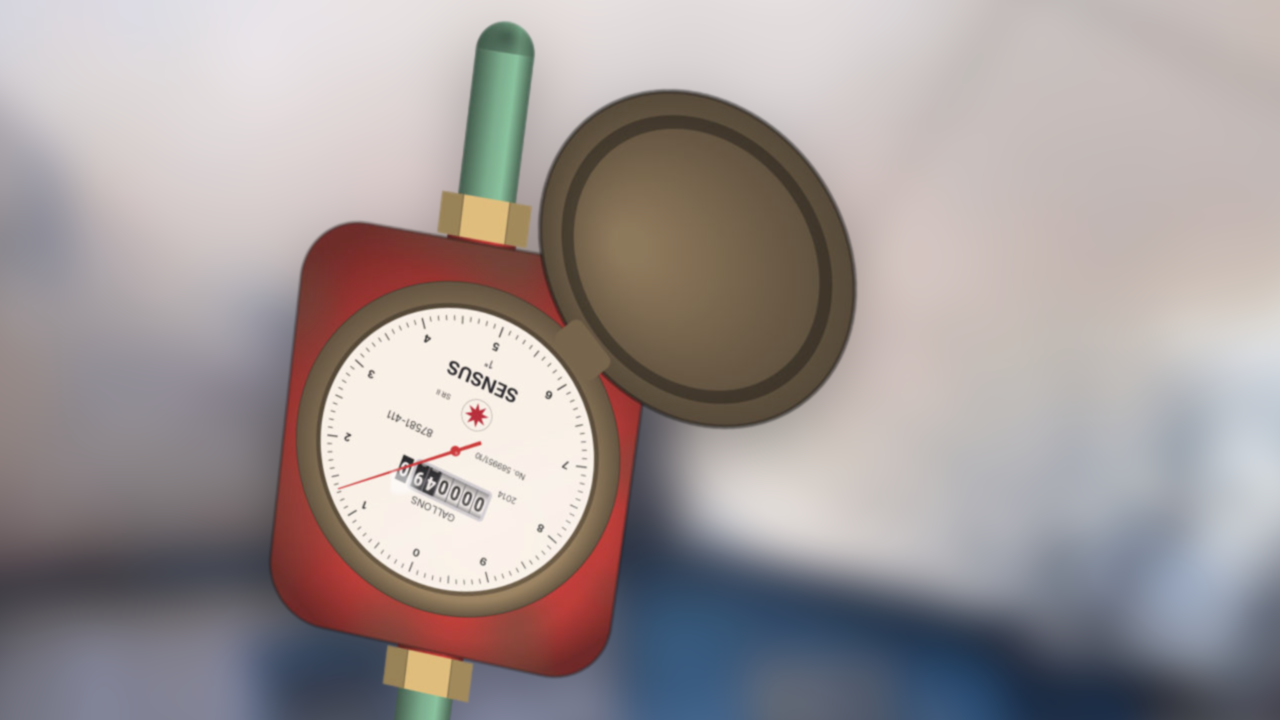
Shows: 491.3 gal
